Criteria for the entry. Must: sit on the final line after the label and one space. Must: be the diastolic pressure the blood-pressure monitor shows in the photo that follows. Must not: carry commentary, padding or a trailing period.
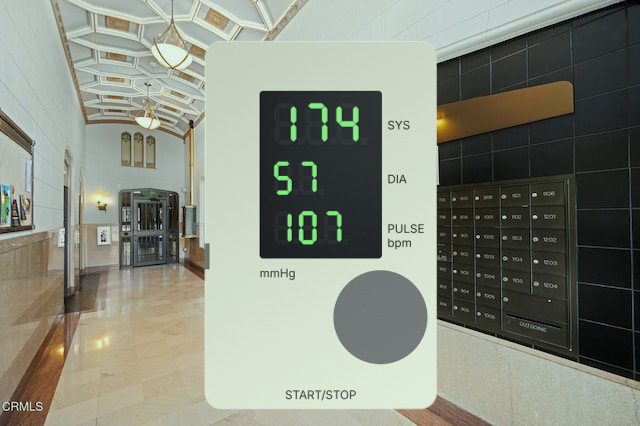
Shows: 57 mmHg
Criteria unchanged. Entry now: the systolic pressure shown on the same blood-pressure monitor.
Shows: 174 mmHg
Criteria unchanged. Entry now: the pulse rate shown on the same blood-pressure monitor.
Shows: 107 bpm
